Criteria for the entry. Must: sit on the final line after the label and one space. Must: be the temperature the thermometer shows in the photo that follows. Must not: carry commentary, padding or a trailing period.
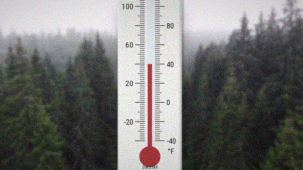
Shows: 40 °F
